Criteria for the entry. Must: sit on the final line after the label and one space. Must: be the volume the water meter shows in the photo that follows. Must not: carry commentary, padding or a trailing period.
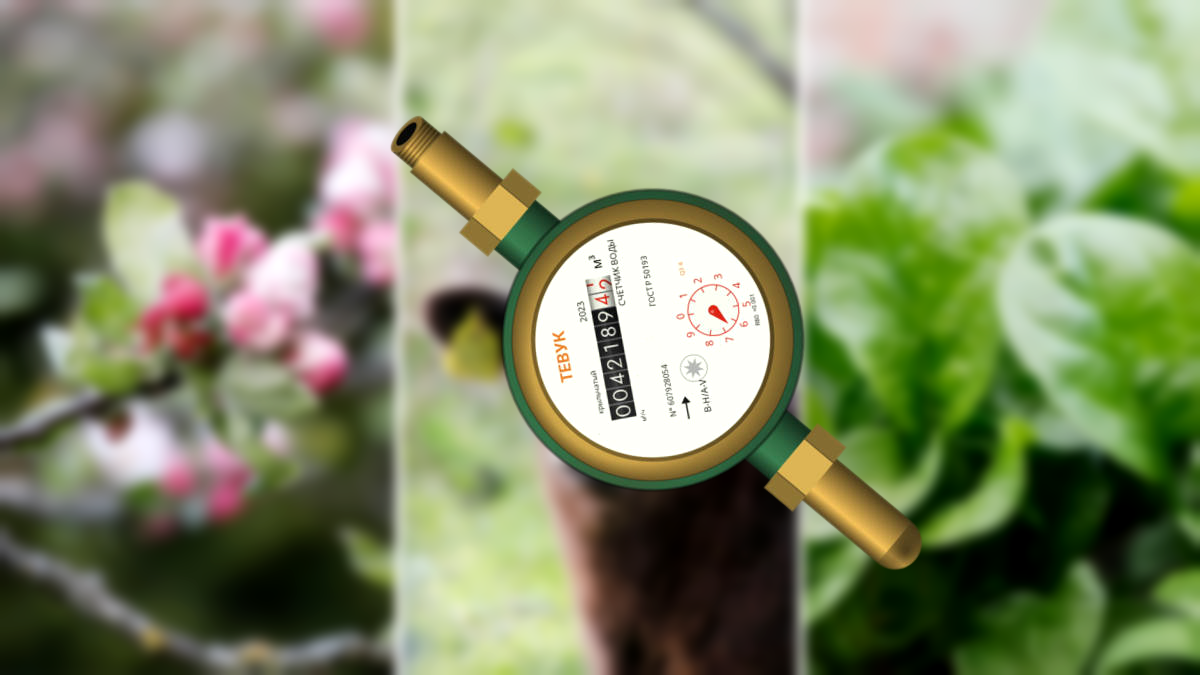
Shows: 42189.416 m³
